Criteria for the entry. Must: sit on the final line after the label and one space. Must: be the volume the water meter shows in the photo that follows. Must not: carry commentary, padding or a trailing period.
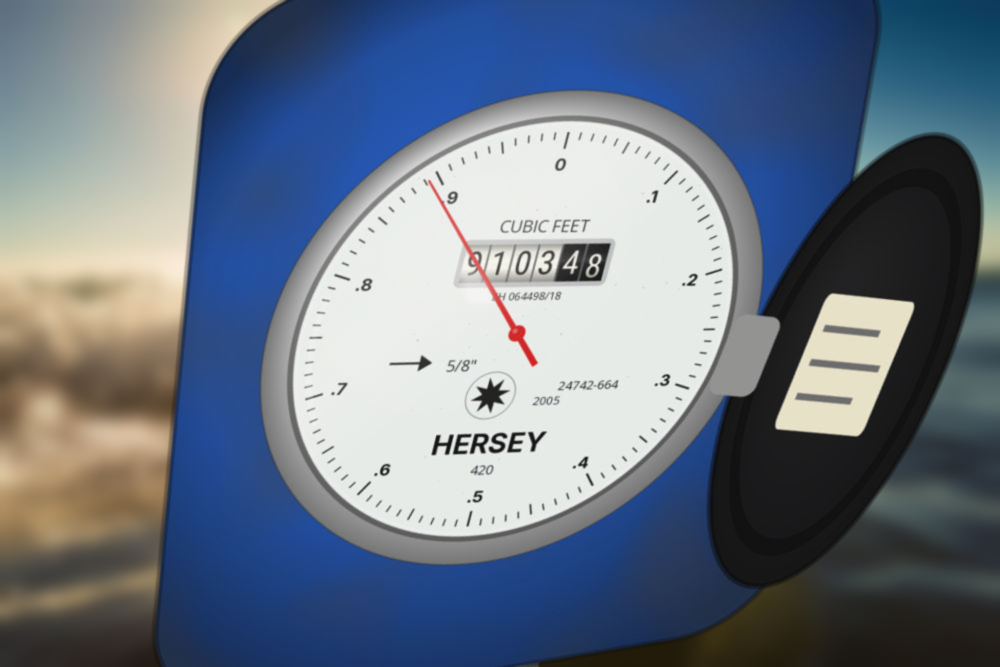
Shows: 910347.89 ft³
